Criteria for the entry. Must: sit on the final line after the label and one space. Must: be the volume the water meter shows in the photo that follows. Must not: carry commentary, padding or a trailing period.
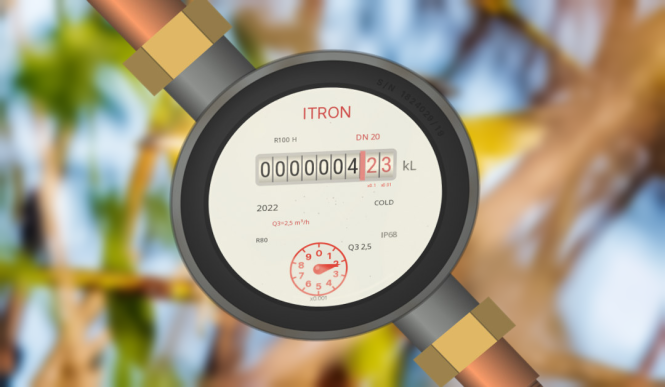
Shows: 4.232 kL
